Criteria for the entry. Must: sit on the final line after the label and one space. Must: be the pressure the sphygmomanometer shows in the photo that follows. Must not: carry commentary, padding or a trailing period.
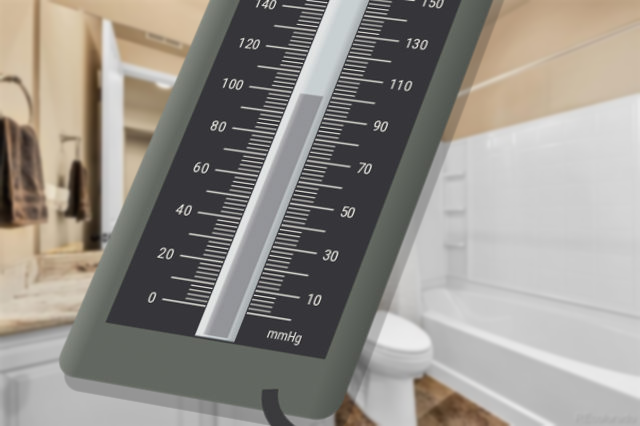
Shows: 100 mmHg
